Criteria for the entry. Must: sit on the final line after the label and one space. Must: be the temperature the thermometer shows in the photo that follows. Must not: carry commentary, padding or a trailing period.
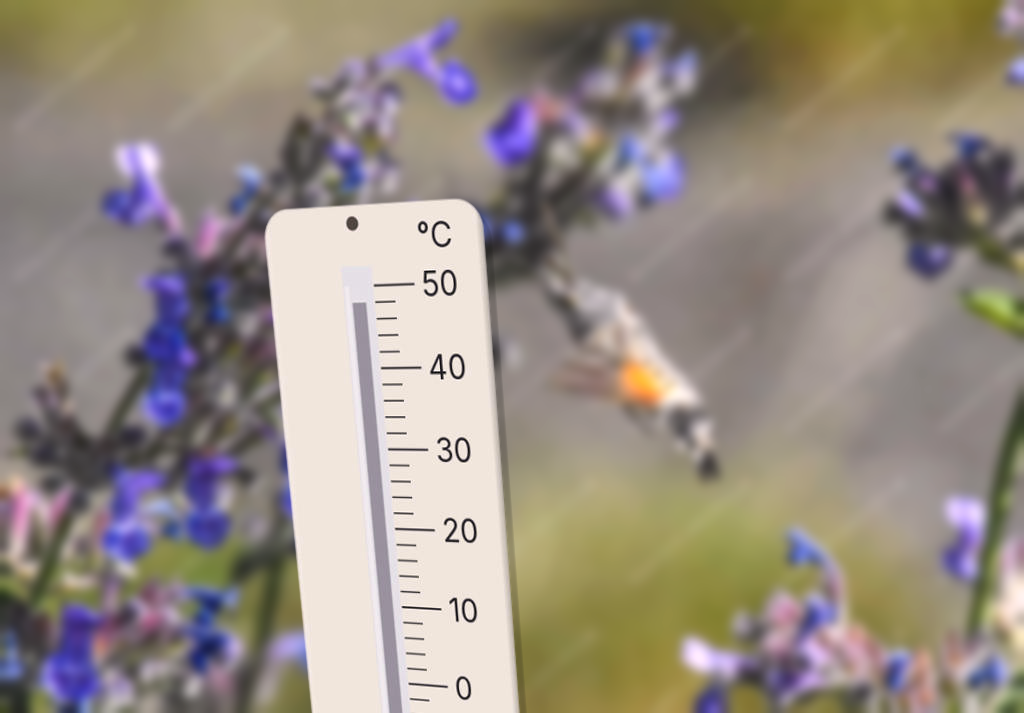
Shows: 48 °C
